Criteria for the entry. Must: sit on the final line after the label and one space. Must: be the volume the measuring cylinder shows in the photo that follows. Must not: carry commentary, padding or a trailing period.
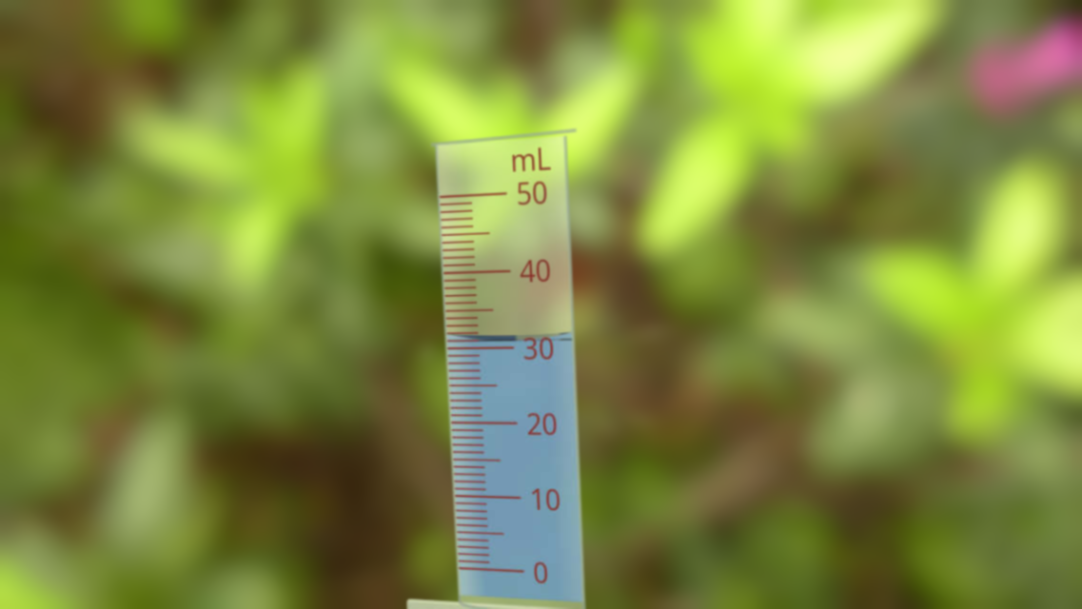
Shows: 31 mL
